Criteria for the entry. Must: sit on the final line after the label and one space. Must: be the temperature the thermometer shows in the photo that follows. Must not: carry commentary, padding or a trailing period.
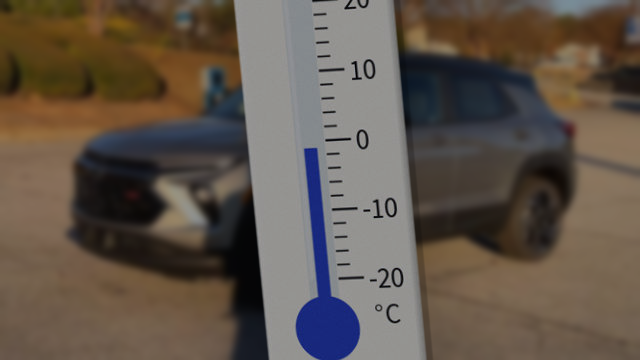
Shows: -1 °C
